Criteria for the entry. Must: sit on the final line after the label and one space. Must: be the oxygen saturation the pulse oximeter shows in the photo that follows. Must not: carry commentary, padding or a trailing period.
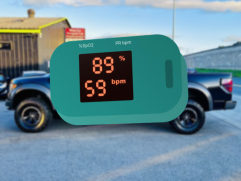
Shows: 89 %
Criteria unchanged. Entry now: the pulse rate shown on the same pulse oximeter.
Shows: 59 bpm
